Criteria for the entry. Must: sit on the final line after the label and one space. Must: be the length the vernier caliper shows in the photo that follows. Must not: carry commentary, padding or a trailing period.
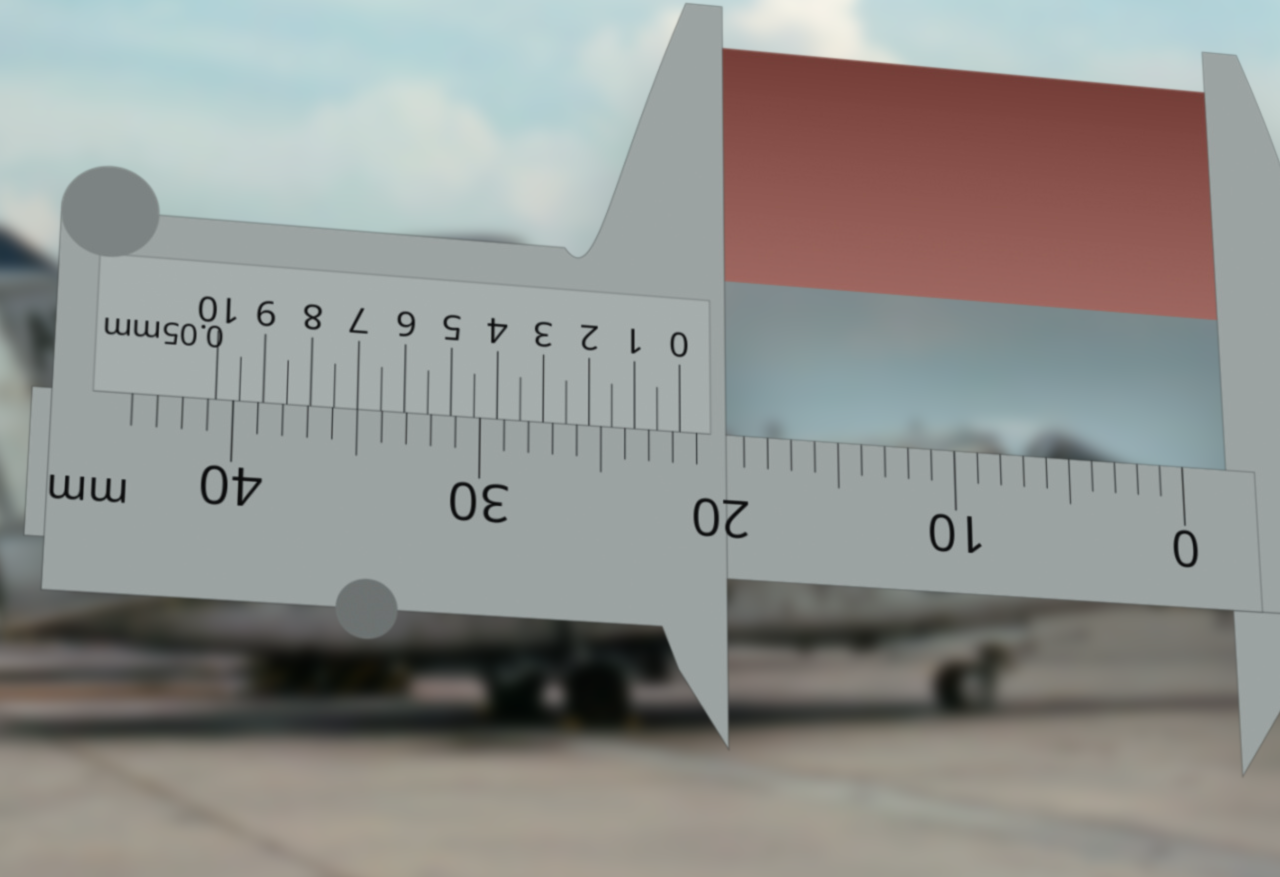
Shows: 21.7 mm
